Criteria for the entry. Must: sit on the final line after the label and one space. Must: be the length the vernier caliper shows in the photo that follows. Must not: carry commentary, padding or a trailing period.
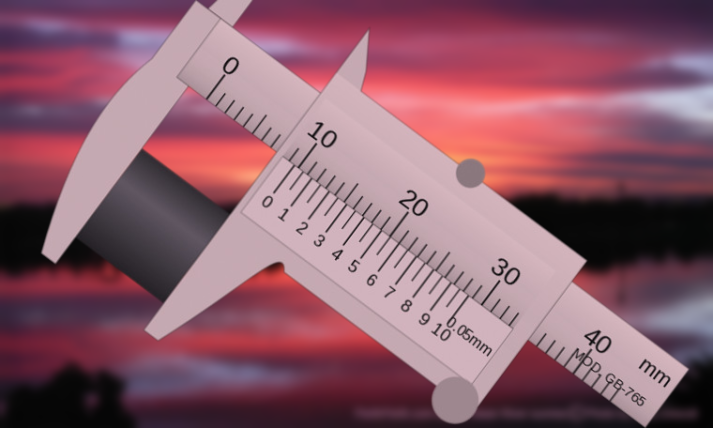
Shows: 9.6 mm
